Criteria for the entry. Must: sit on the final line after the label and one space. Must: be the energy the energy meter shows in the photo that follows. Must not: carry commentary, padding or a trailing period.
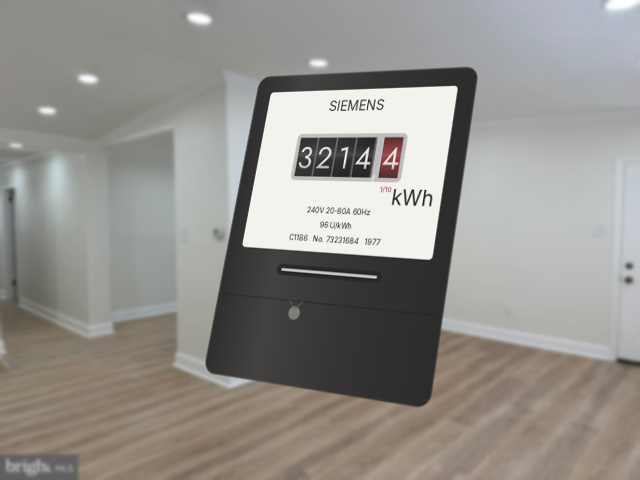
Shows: 3214.4 kWh
